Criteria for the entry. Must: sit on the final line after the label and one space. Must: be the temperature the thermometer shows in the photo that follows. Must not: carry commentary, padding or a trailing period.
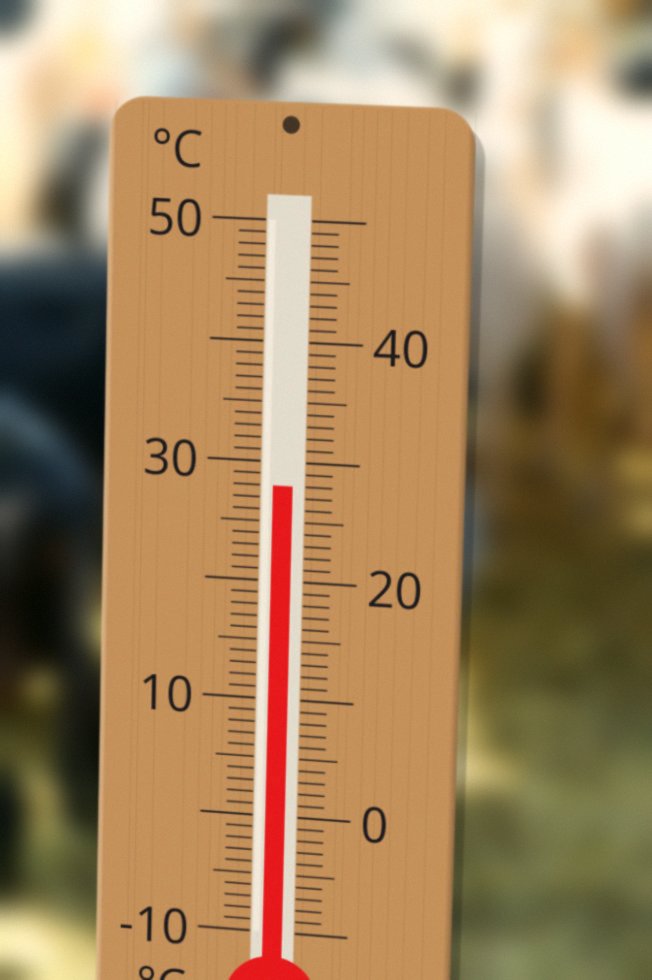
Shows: 28 °C
